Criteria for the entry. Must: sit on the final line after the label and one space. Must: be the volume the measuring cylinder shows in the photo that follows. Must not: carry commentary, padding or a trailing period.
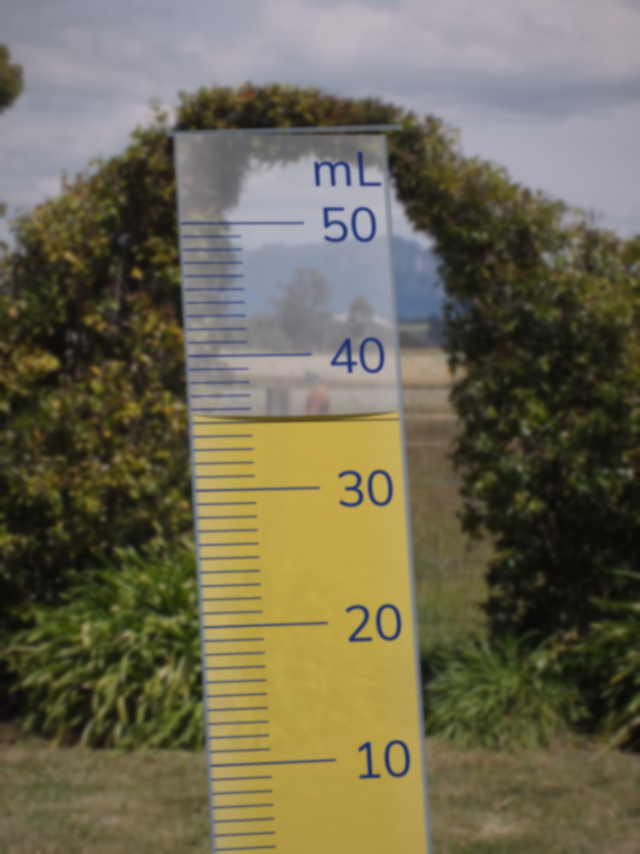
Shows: 35 mL
